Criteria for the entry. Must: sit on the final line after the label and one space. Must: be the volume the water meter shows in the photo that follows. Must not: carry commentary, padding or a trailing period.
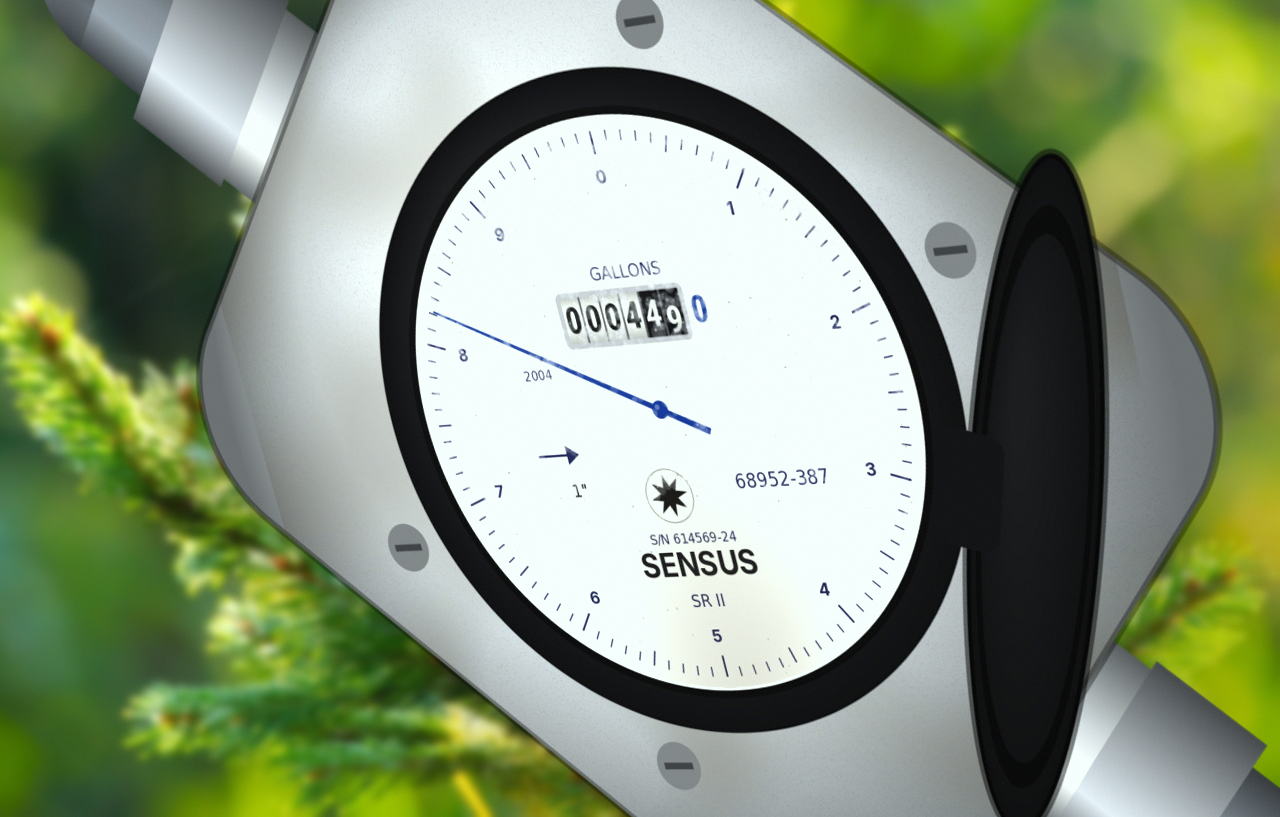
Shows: 4488.2 gal
